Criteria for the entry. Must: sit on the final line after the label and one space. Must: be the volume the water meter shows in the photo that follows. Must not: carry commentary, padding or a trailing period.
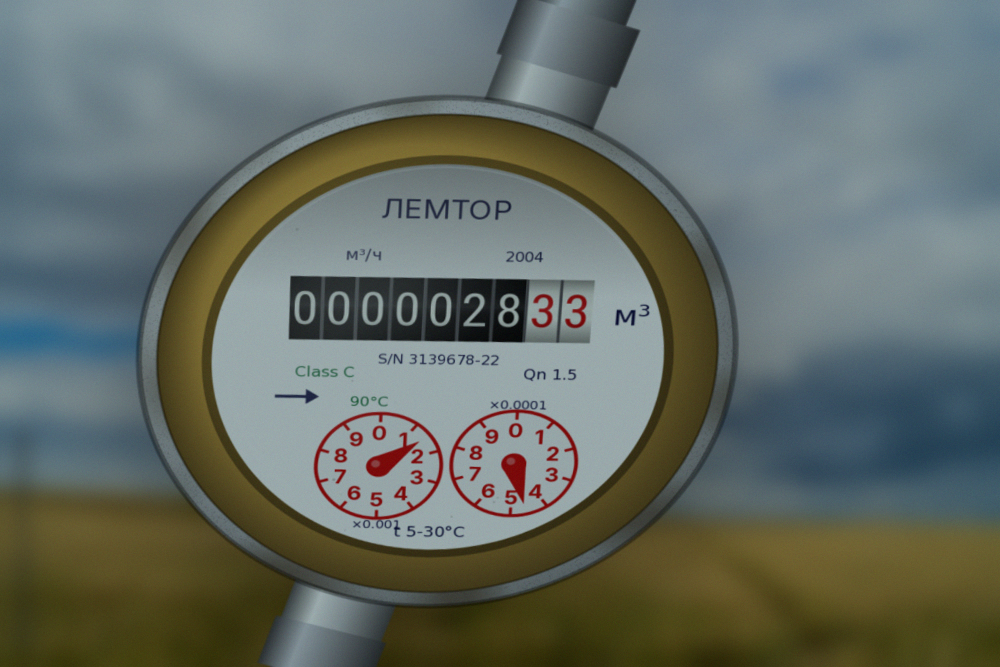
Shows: 28.3314 m³
